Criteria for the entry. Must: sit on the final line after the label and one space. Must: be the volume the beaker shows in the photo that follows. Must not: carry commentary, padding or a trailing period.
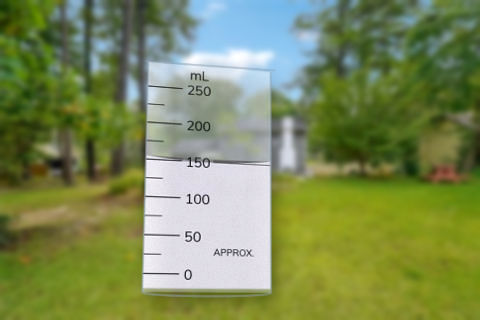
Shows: 150 mL
